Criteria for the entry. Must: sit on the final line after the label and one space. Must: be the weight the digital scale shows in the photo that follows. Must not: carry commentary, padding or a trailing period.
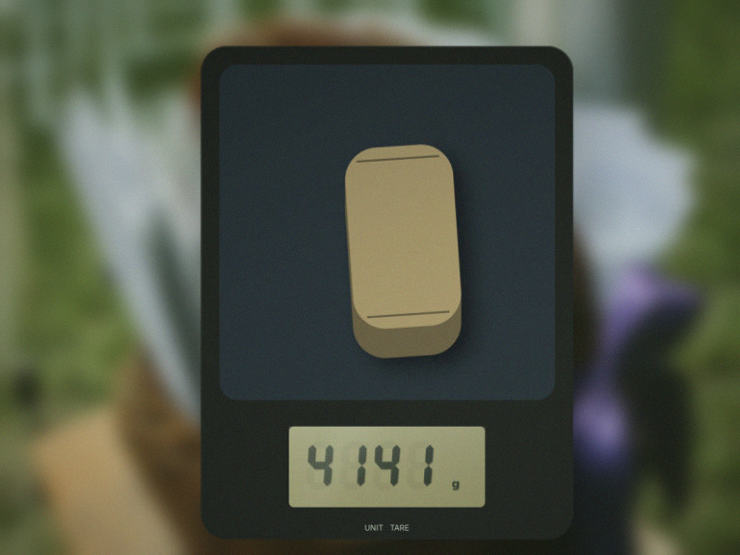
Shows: 4141 g
